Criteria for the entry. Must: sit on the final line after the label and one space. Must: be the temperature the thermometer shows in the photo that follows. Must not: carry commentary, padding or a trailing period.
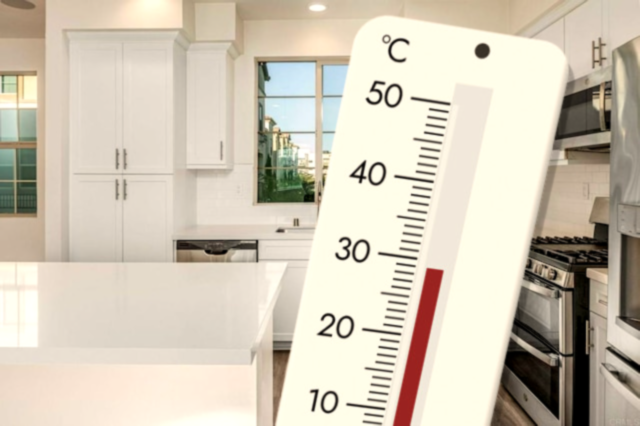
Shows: 29 °C
